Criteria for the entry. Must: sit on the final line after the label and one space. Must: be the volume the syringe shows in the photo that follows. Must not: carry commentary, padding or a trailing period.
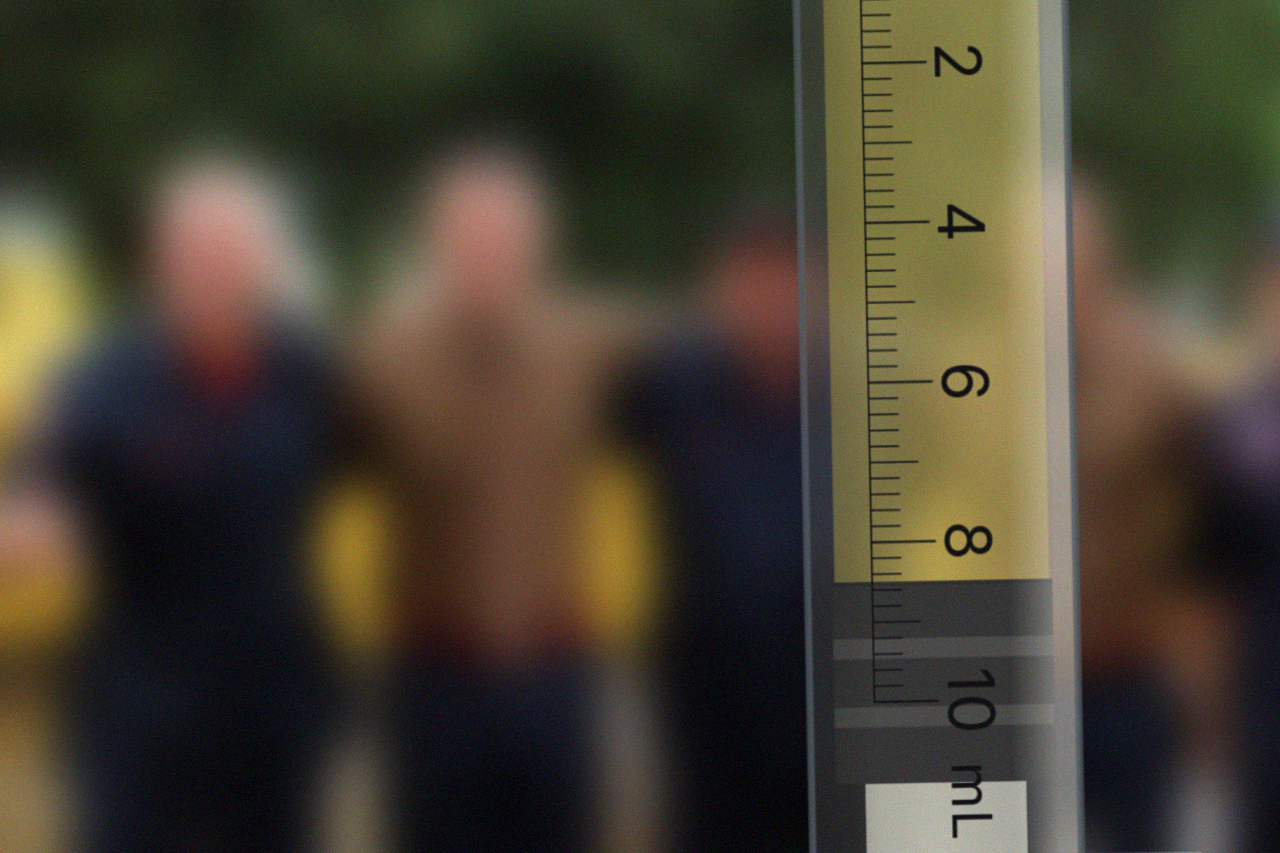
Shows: 8.5 mL
